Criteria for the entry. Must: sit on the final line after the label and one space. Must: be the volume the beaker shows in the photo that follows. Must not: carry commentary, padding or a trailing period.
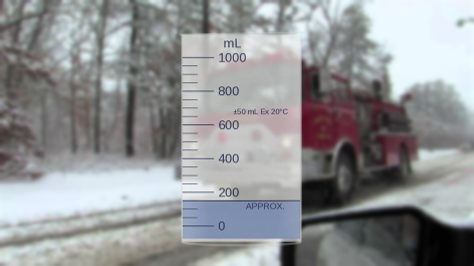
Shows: 150 mL
